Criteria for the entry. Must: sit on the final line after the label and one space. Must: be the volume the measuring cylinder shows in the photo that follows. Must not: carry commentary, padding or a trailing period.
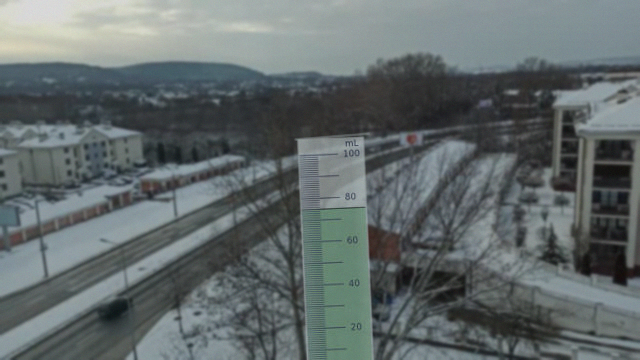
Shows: 75 mL
